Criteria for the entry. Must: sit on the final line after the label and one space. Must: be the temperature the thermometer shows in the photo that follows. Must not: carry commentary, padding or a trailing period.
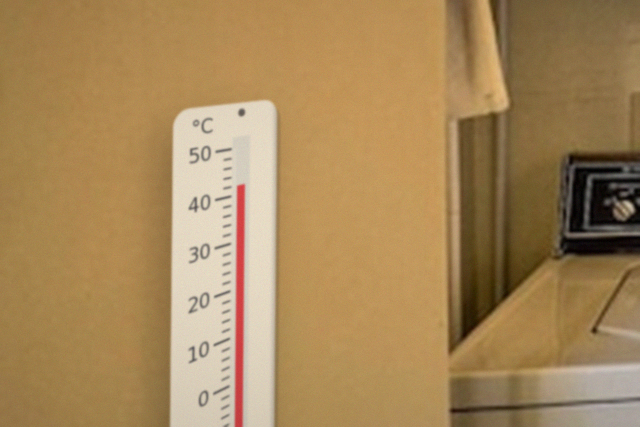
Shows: 42 °C
